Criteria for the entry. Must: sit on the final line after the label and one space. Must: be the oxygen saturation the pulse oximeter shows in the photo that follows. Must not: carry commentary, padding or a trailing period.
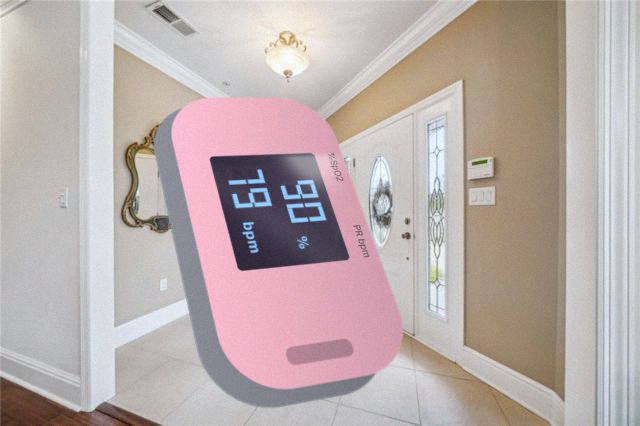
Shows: 90 %
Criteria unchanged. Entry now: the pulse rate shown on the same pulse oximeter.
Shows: 79 bpm
